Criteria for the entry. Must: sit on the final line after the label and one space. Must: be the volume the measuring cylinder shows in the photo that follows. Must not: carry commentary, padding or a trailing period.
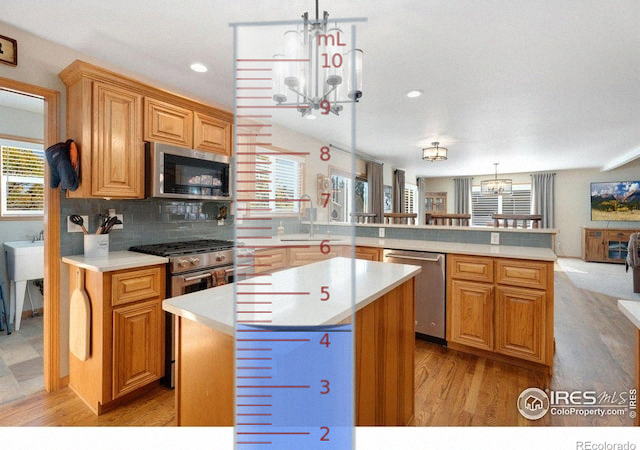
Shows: 4.2 mL
